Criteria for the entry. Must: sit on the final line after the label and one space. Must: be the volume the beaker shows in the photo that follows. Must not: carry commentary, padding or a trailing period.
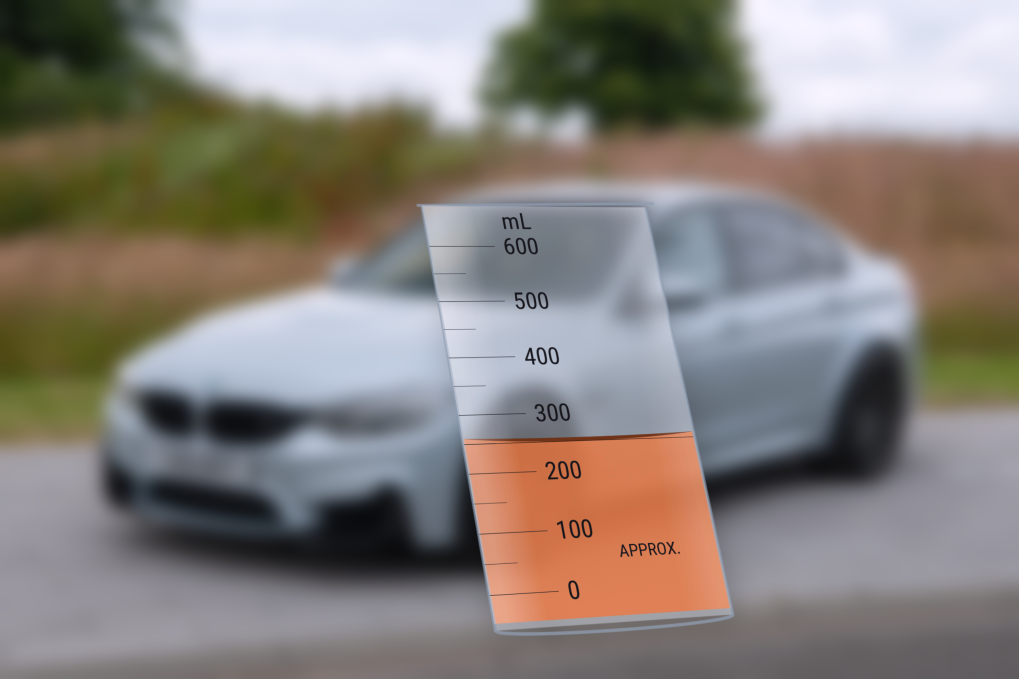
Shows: 250 mL
